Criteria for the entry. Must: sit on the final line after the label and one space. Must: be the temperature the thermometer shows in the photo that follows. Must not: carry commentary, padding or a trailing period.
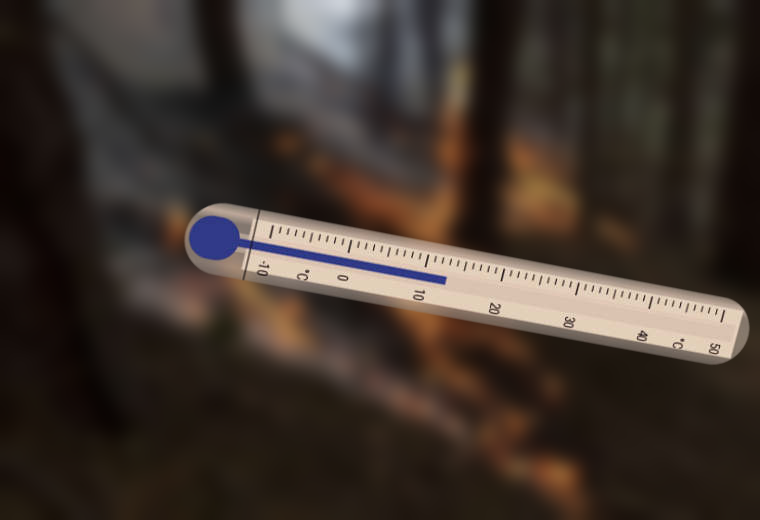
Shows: 13 °C
